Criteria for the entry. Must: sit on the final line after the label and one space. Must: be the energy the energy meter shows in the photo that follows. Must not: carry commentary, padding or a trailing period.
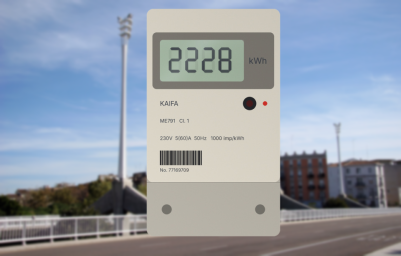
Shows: 2228 kWh
